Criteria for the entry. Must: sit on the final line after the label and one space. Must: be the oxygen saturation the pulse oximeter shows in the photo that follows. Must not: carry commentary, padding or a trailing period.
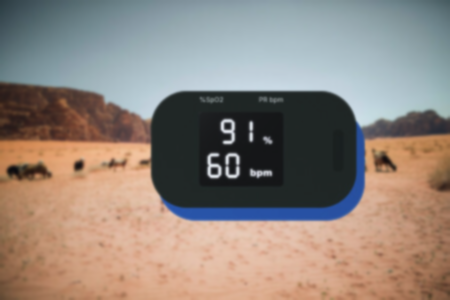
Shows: 91 %
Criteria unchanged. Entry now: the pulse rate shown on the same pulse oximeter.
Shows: 60 bpm
